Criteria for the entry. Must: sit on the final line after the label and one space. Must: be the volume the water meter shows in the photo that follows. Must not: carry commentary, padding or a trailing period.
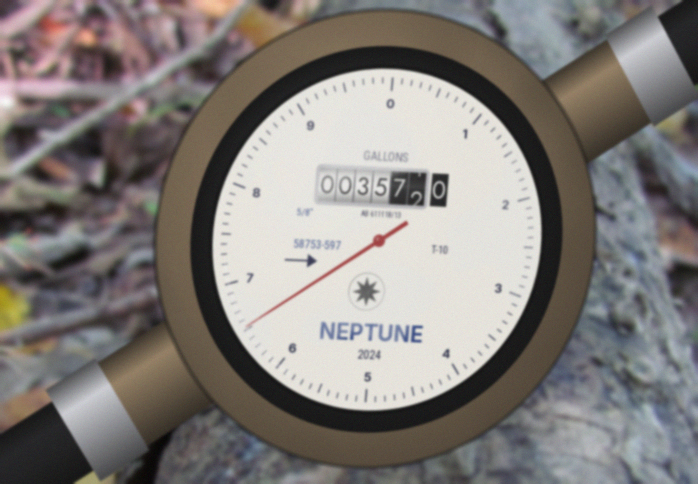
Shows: 35716.5 gal
